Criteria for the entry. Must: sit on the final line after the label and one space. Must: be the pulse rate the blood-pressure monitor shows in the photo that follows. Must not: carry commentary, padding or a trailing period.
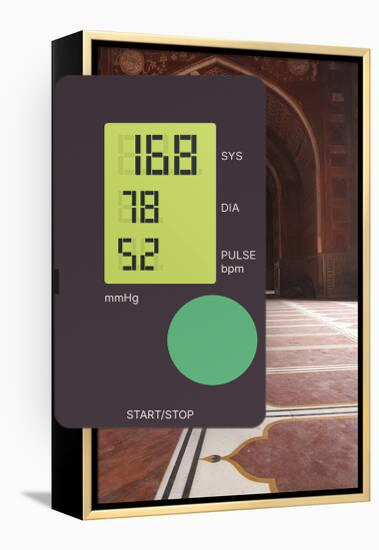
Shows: 52 bpm
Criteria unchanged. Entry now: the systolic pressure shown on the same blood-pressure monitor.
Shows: 168 mmHg
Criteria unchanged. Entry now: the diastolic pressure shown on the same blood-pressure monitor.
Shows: 78 mmHg
